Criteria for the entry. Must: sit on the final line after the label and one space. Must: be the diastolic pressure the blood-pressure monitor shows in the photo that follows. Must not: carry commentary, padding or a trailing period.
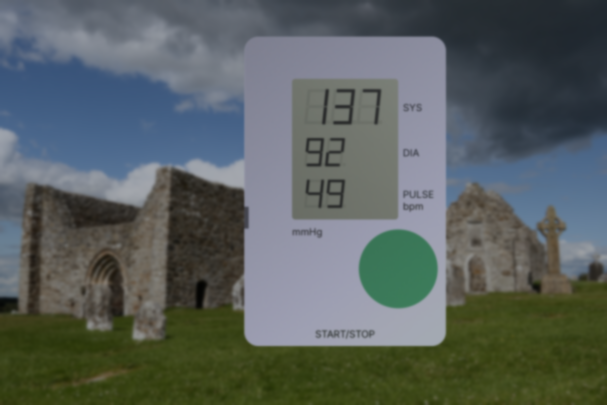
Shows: 92 mmHg
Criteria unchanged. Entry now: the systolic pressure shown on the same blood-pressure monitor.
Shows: 137 mmHg
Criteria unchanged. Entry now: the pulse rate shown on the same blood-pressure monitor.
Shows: 49 bpm
